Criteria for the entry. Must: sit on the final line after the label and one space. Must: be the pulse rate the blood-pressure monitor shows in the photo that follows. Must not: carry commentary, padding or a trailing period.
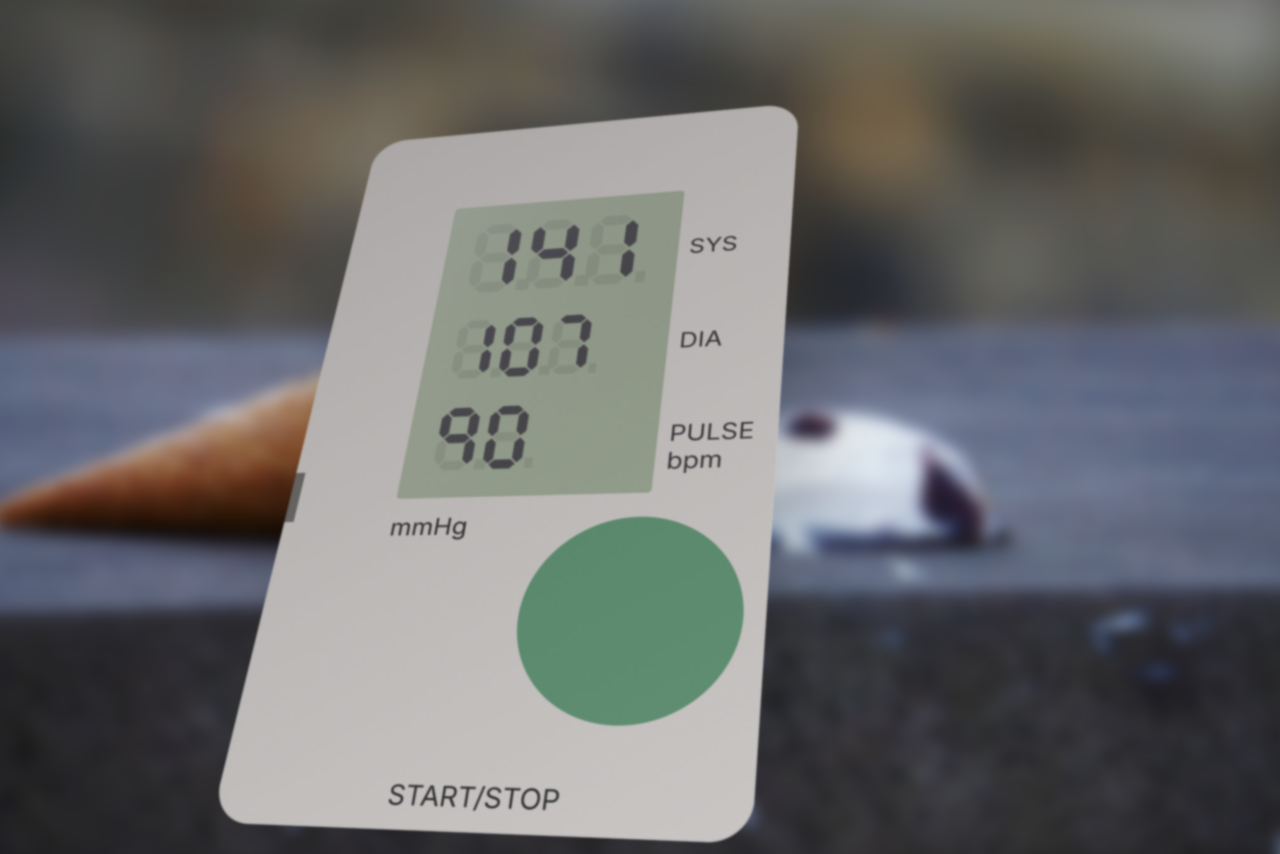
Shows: 90 bpm
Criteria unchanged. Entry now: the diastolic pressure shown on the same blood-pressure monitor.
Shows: 107 mmHg
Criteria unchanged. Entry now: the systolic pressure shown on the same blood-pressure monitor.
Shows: 141 mmHg
